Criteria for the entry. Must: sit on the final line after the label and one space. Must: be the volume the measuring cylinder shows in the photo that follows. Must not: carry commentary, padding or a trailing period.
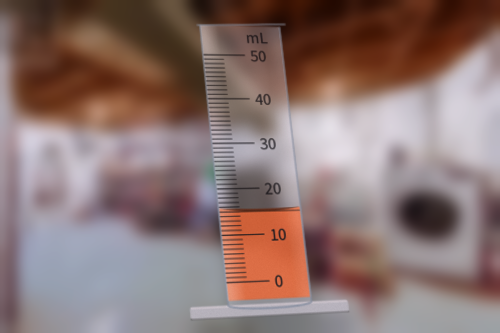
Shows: 15 mL
